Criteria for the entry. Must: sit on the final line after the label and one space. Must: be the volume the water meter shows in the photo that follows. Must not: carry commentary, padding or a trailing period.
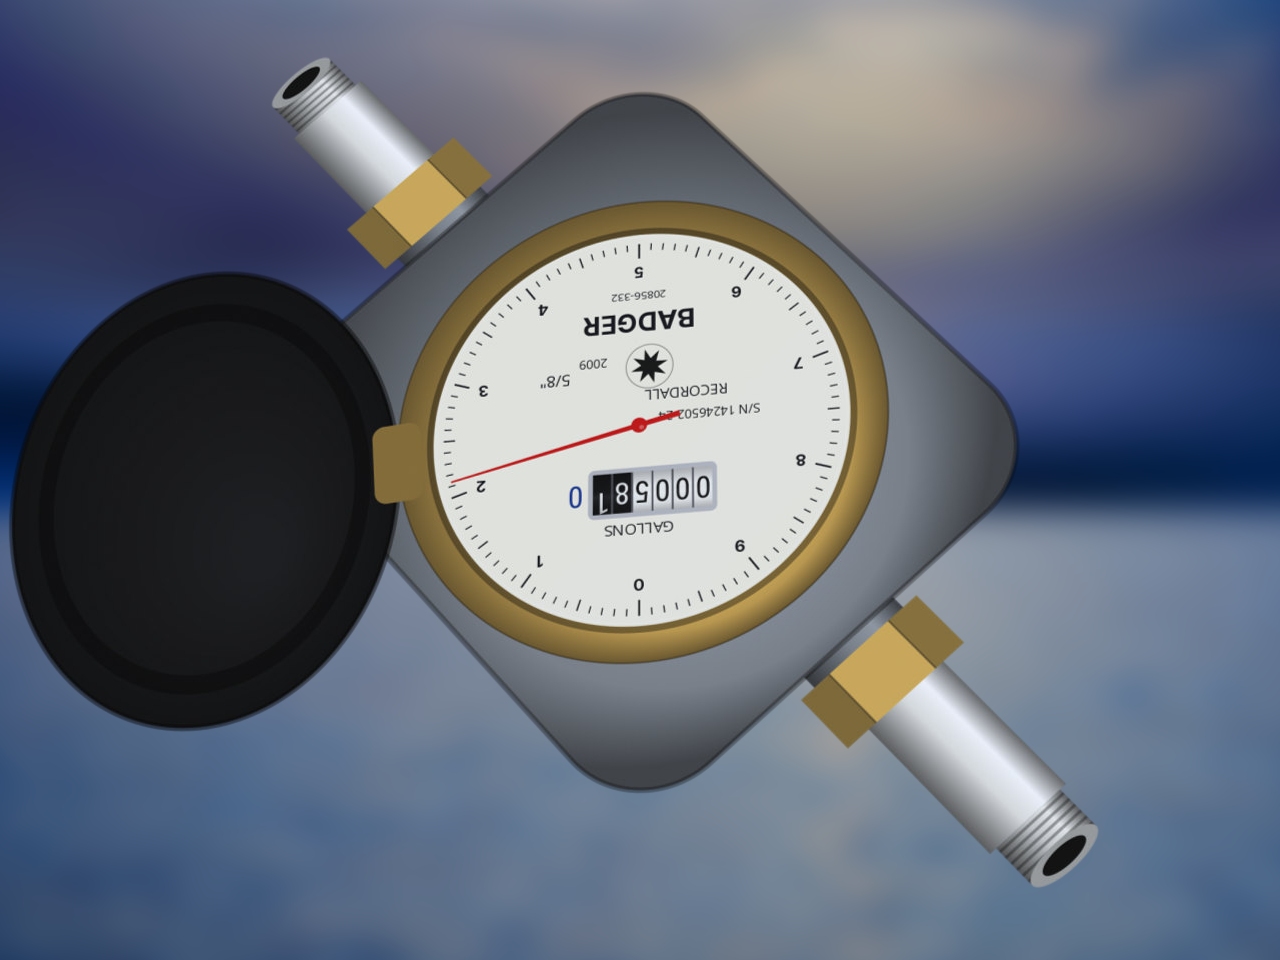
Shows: 5812.1 gal
